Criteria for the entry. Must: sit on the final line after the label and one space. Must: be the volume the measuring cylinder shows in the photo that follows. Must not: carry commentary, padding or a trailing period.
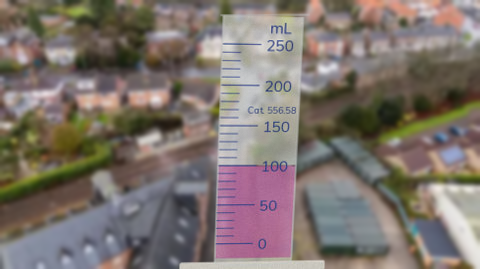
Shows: 100 mL
